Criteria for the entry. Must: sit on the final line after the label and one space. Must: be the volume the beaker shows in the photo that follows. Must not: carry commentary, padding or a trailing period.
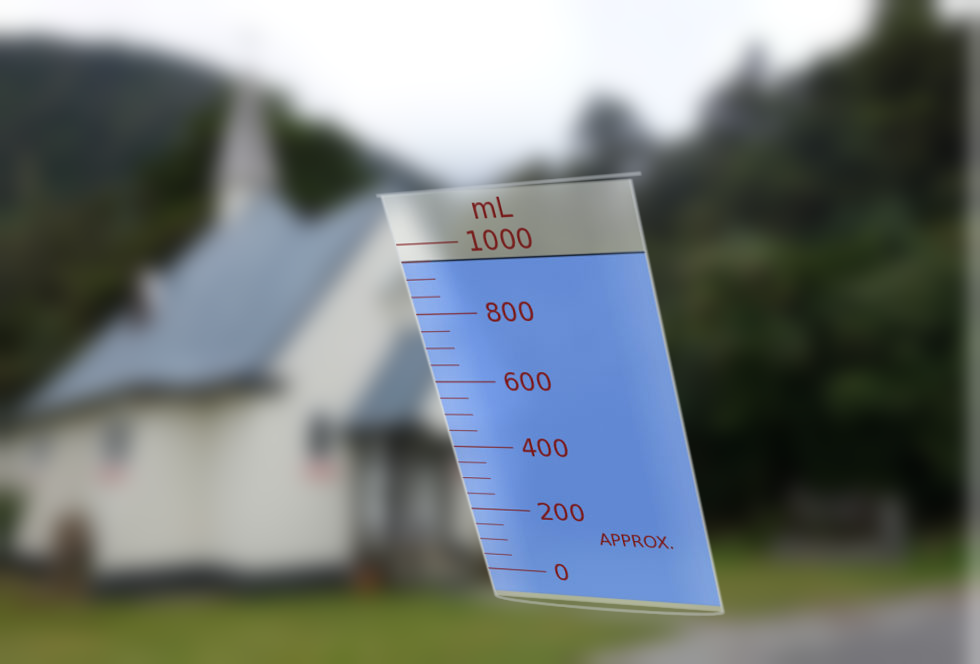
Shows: 950 mL
